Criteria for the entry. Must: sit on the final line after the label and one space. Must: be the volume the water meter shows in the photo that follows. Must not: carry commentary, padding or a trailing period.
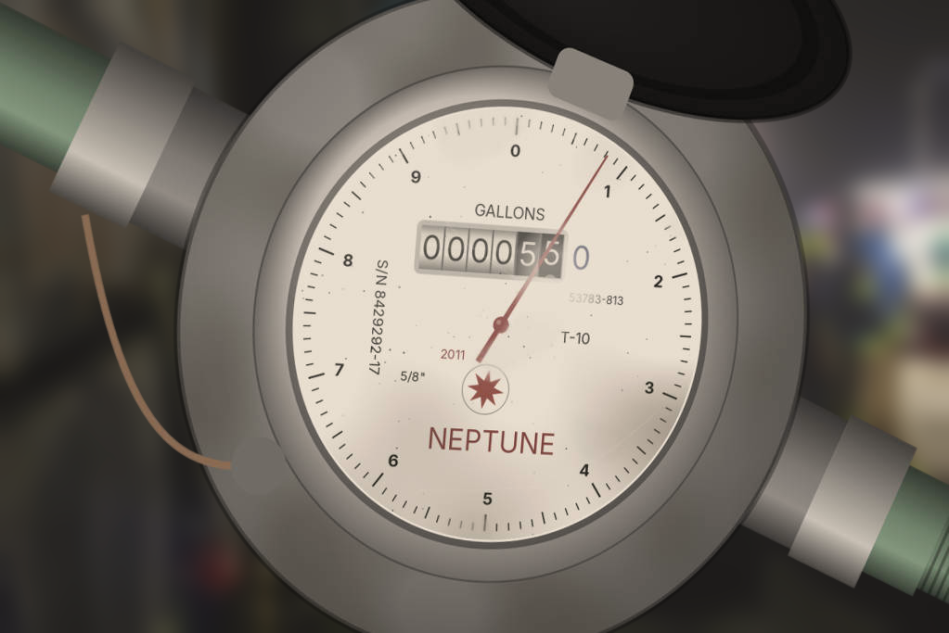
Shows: 550.8 gal
